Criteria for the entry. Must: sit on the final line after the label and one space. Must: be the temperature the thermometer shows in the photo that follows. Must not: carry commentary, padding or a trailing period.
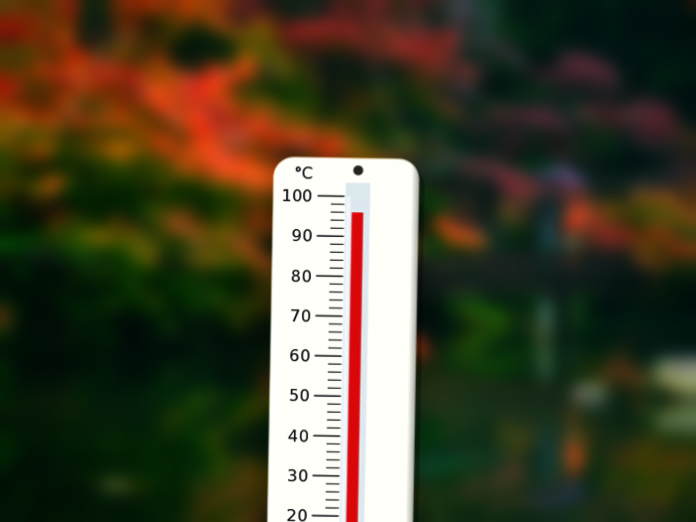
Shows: 96 °C
